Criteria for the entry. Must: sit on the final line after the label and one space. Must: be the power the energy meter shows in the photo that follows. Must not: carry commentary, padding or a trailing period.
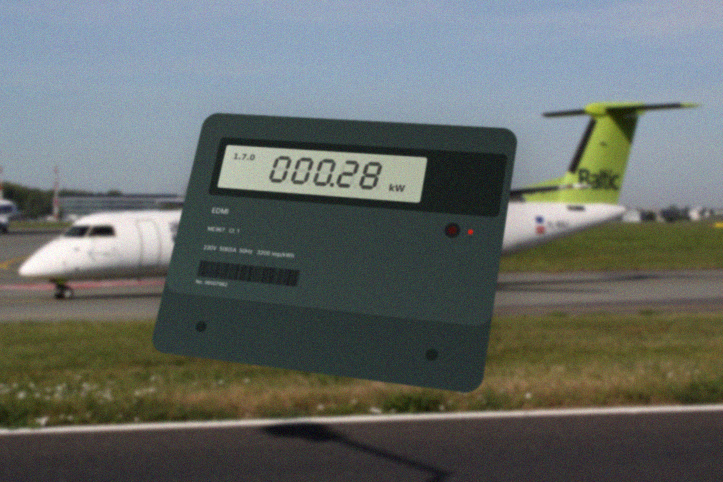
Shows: 0.28 kW
